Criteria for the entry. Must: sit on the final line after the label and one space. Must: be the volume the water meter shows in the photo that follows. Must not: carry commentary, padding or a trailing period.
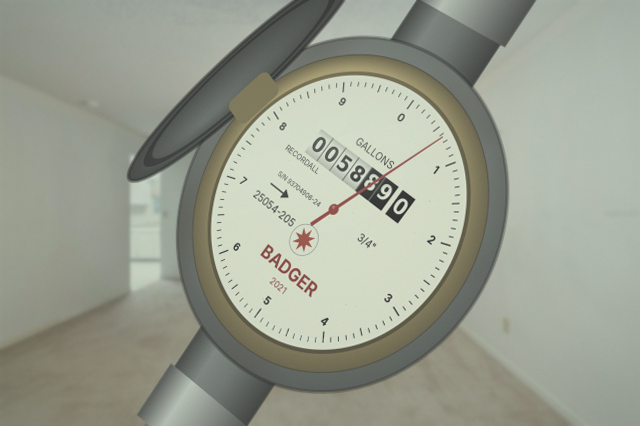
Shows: 58890.6 gal
